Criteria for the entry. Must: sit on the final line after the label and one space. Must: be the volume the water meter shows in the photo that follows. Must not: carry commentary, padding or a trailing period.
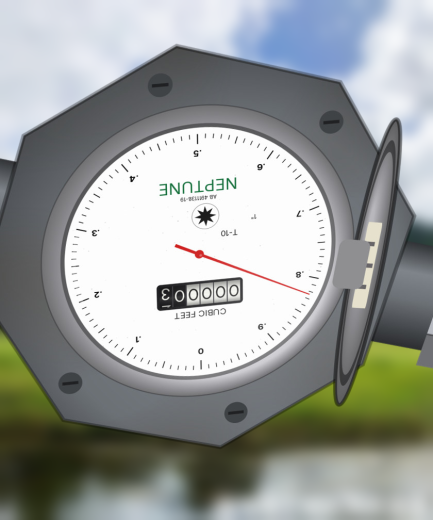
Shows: 2.82 ft³
